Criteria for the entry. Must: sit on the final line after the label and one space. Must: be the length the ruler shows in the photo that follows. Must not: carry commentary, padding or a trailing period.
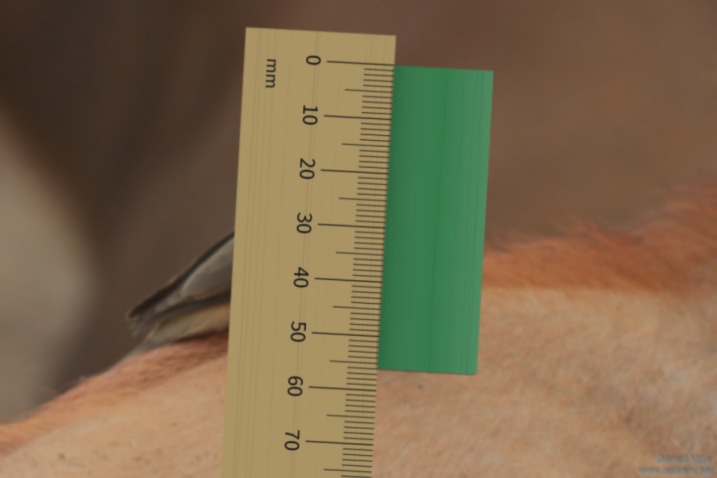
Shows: 56 mm
